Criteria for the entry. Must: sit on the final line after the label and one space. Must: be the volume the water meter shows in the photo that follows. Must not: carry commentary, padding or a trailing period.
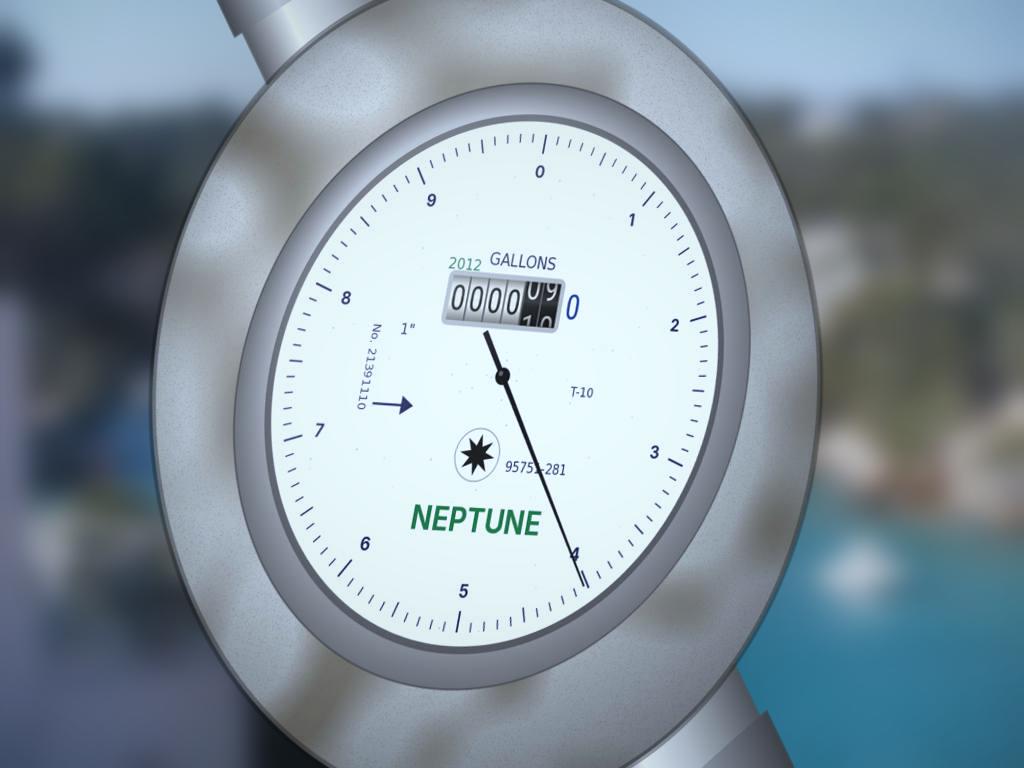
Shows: 94.0 gal
